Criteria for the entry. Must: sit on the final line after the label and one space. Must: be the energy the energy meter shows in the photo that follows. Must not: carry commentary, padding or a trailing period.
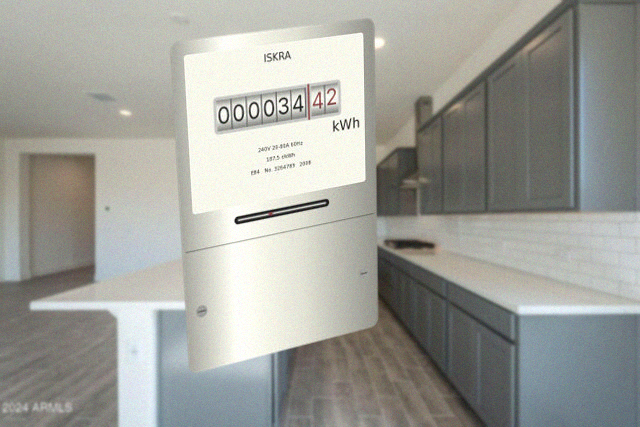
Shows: 34.42 kWh
